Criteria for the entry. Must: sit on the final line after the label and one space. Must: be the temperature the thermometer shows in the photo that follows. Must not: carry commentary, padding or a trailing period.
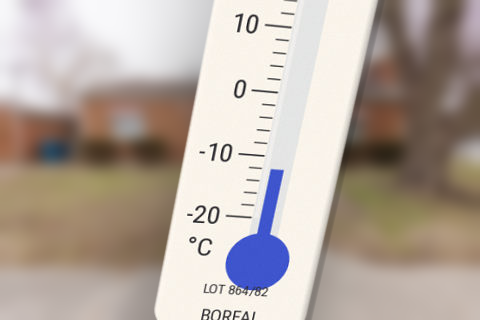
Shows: -12 °C
